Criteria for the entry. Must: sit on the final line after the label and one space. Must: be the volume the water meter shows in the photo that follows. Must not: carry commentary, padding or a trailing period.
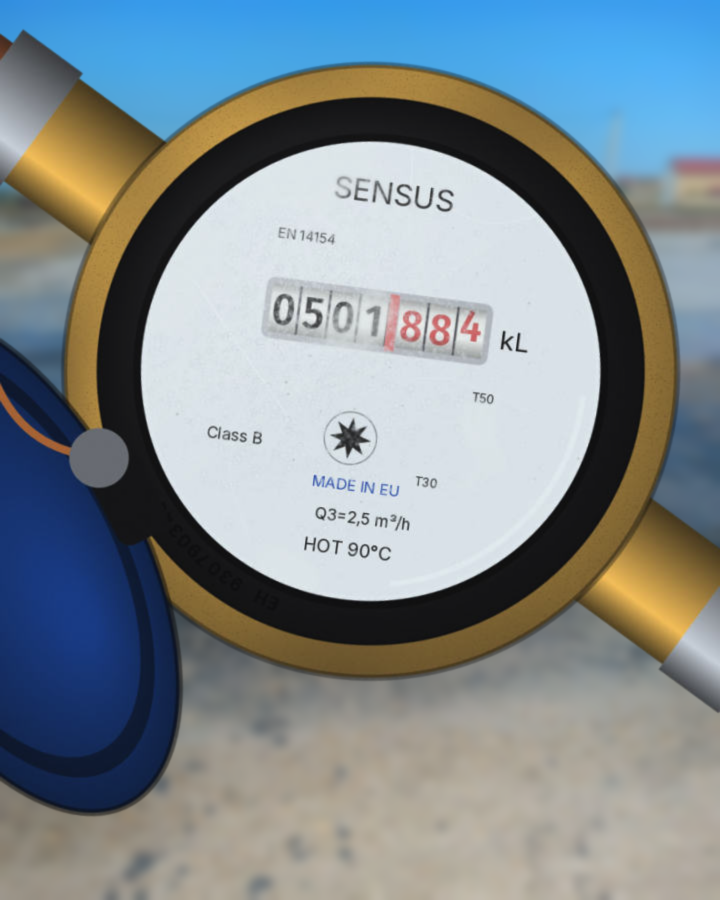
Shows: 501.884 kL
